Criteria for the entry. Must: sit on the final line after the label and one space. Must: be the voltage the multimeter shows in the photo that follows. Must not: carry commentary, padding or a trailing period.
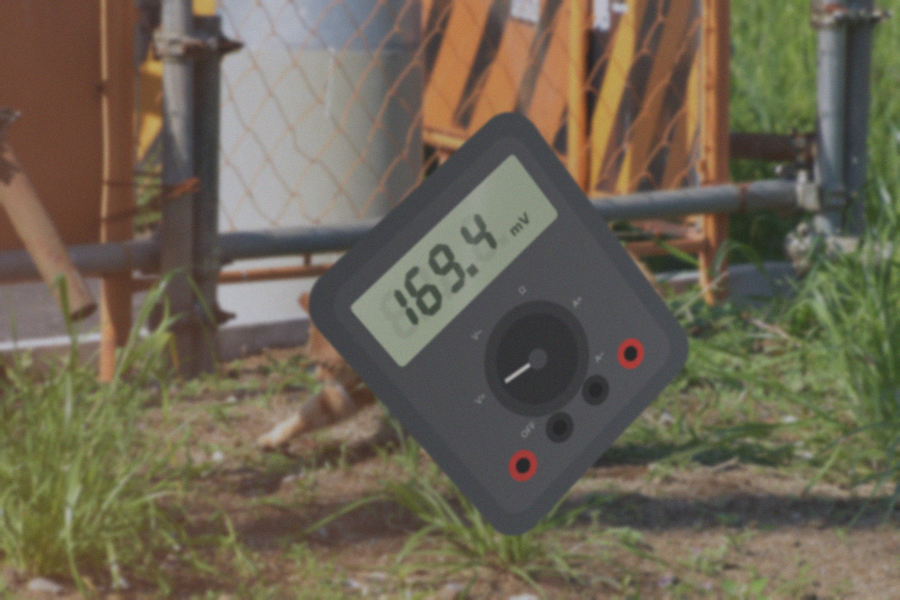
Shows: 169.4 mV
